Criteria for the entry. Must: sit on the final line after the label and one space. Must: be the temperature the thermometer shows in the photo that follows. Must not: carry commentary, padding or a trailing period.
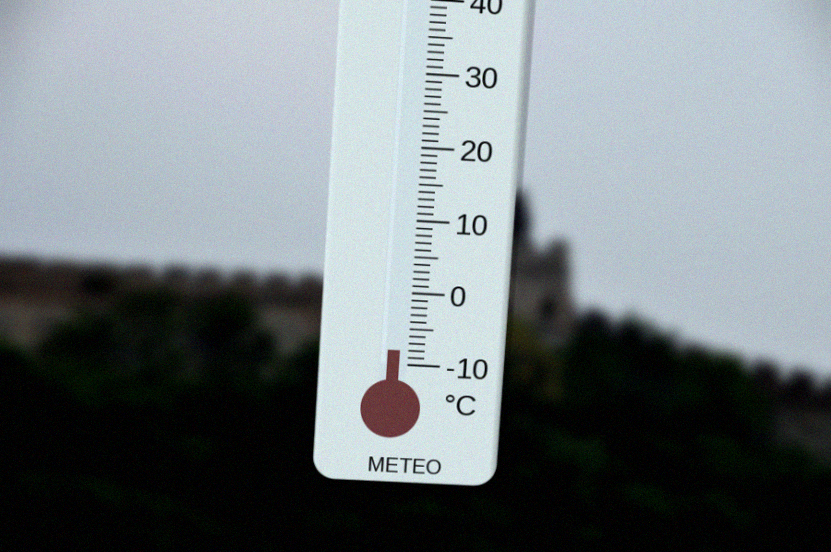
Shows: -8 °C
